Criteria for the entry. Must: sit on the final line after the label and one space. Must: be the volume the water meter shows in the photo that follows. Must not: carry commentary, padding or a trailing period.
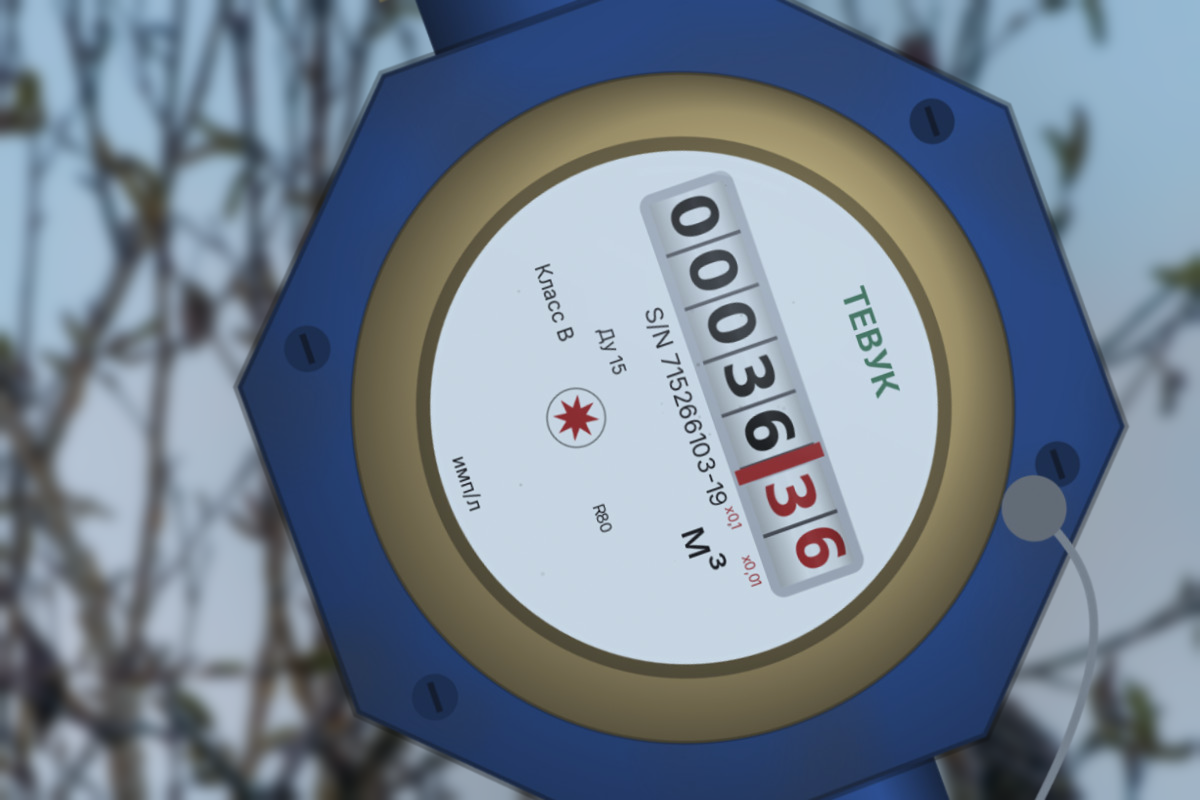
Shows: 36.36 m³
